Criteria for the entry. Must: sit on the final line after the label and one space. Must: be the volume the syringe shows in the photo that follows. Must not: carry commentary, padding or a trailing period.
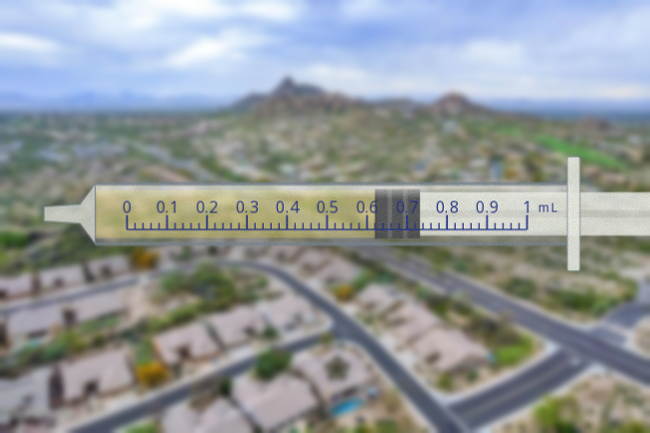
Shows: 0.62 mL
